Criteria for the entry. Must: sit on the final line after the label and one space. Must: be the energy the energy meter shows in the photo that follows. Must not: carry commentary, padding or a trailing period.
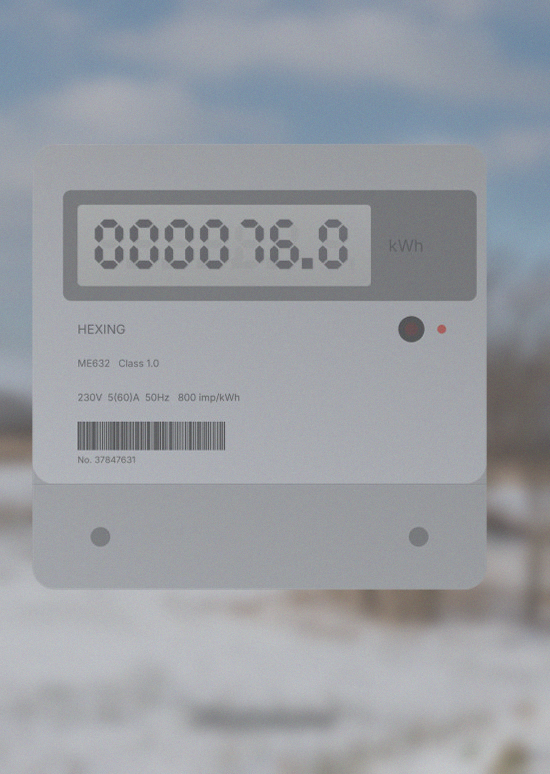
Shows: 76.0 kWh
